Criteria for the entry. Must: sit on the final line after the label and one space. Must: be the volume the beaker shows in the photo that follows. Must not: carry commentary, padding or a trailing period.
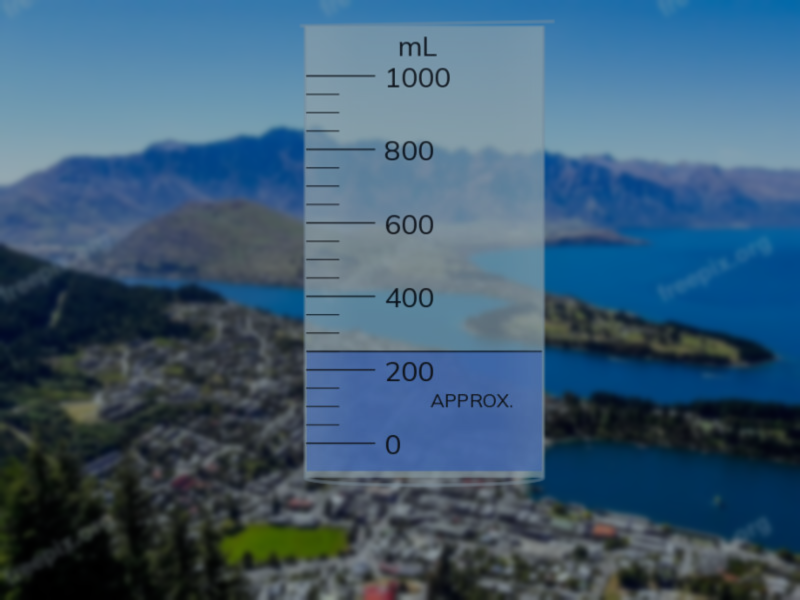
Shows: 250 mL
